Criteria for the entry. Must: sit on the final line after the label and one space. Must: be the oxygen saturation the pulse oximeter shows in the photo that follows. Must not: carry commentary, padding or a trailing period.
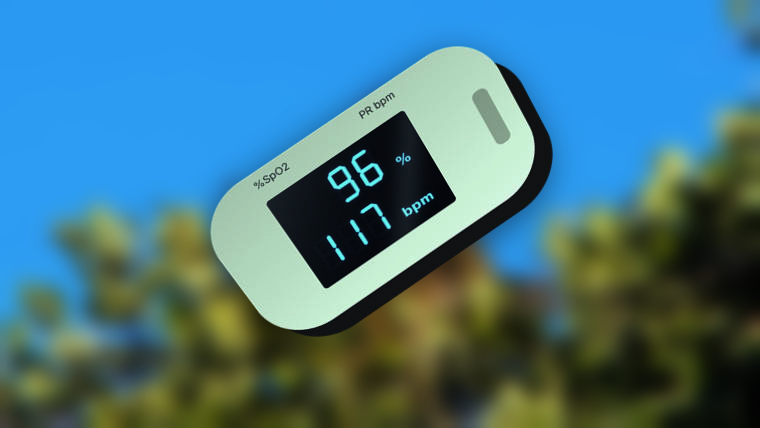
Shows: 96 %
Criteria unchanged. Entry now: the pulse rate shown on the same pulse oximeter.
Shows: 117 bpm
